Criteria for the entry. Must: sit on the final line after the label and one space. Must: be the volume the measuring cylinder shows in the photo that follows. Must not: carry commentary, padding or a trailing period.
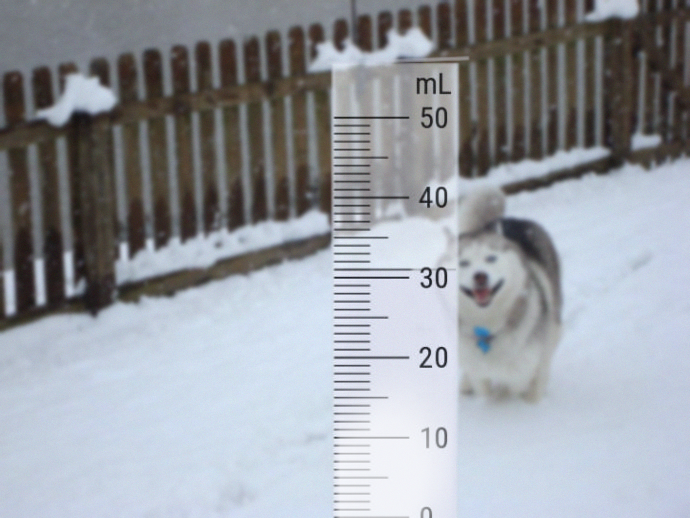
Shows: 31 mL
